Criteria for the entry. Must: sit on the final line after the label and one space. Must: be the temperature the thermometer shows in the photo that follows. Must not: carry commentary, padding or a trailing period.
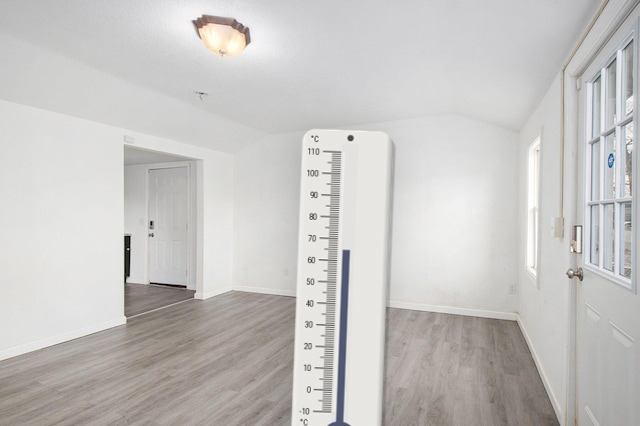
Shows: 65 °C
